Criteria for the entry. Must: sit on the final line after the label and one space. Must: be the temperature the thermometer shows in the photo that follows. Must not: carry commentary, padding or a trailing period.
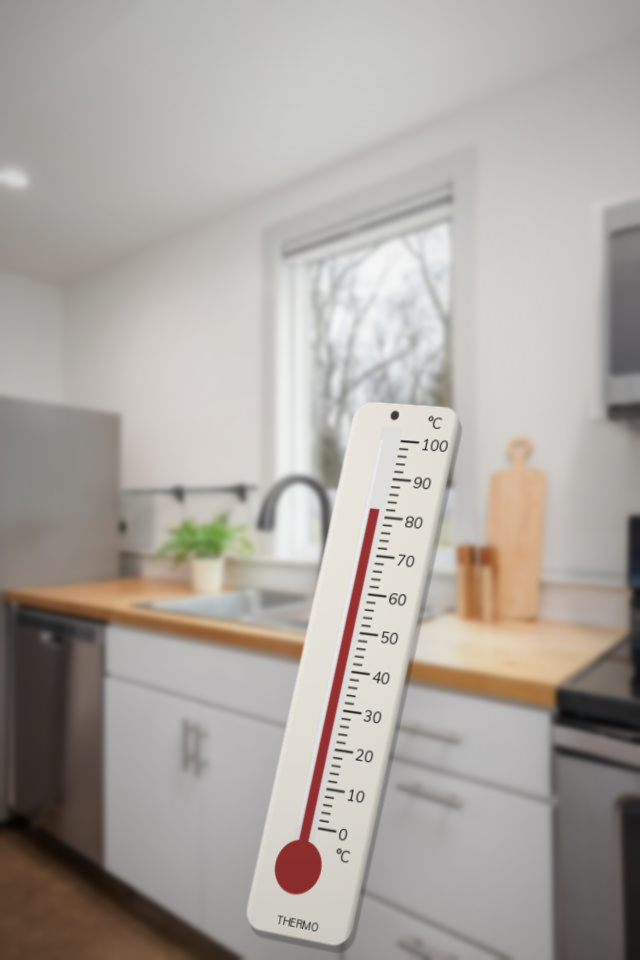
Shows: 82 °C
